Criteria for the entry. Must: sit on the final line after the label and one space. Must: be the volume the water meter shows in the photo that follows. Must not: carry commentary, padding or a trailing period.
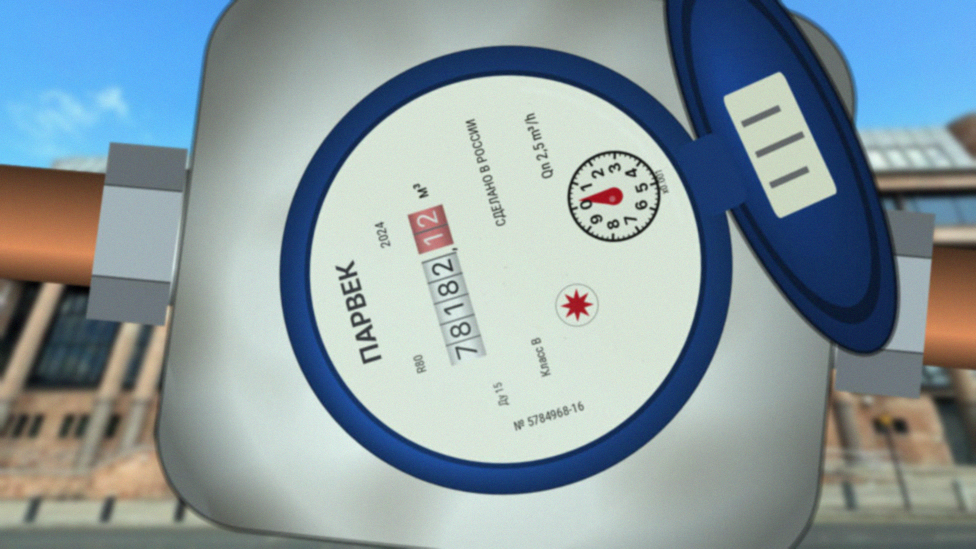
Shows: 78182.120 m³
